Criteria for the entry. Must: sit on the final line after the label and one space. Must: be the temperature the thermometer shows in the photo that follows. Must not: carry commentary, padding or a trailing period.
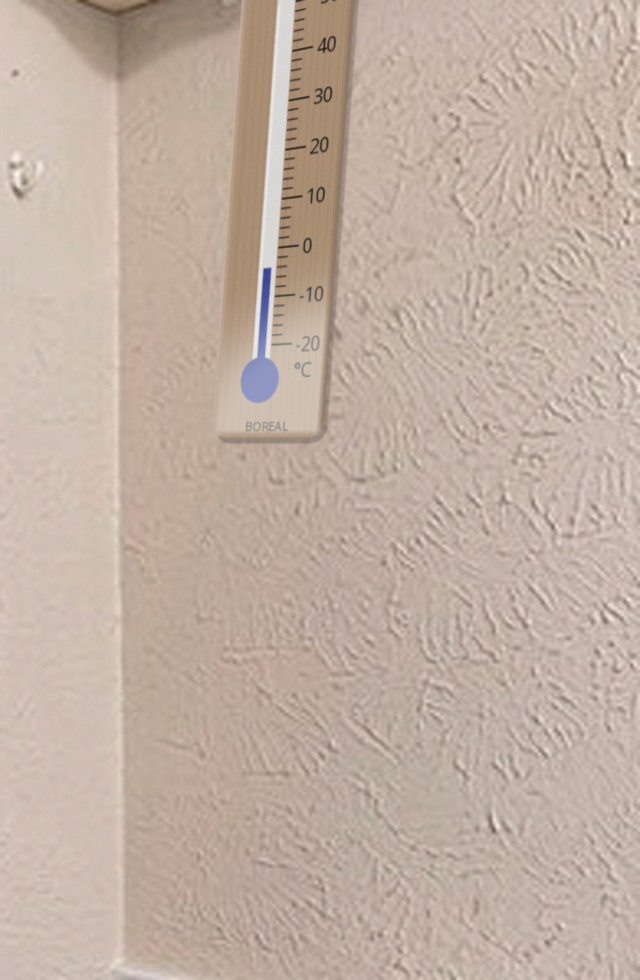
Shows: -4 °C
